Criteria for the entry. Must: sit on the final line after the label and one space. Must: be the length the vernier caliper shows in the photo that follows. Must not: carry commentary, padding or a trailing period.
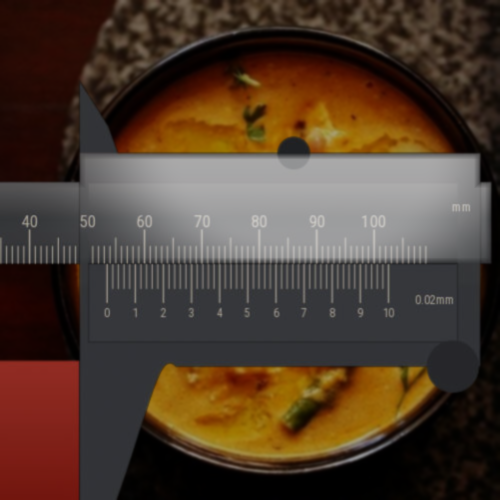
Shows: 53.5 mm
